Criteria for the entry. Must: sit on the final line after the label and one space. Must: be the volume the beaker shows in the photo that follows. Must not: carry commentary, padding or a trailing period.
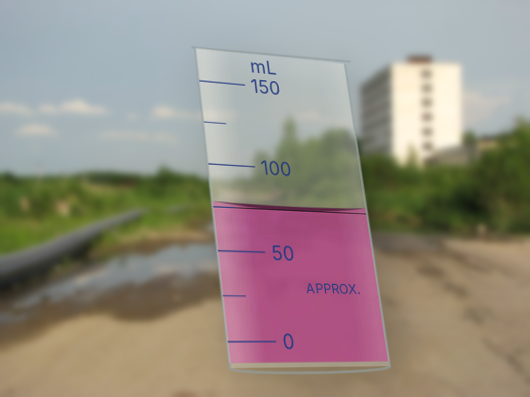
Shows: 75 mL
